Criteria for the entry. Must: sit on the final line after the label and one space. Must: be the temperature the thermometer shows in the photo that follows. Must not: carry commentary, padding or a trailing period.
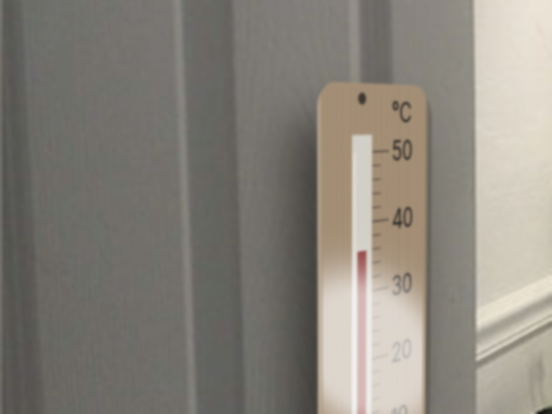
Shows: 36 °C
